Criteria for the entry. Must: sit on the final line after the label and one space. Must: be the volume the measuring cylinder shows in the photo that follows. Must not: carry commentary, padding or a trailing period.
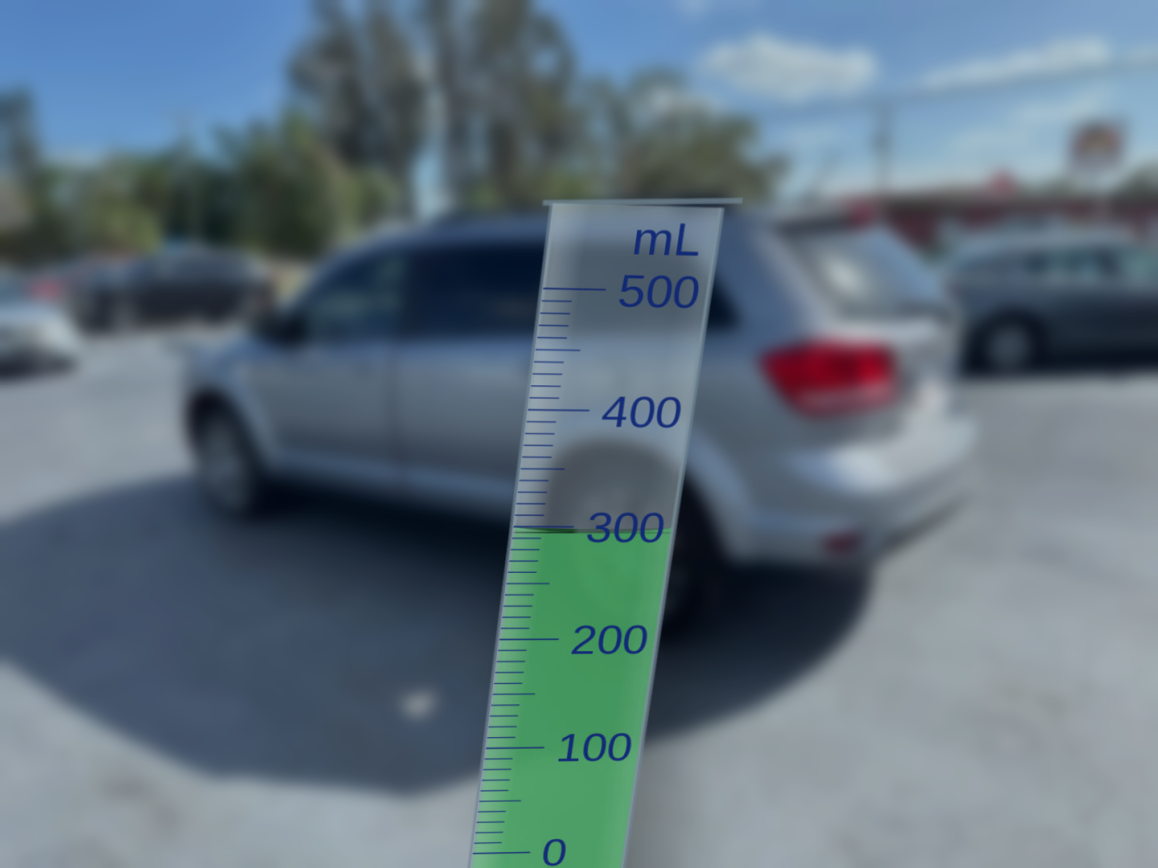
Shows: 295 mL
